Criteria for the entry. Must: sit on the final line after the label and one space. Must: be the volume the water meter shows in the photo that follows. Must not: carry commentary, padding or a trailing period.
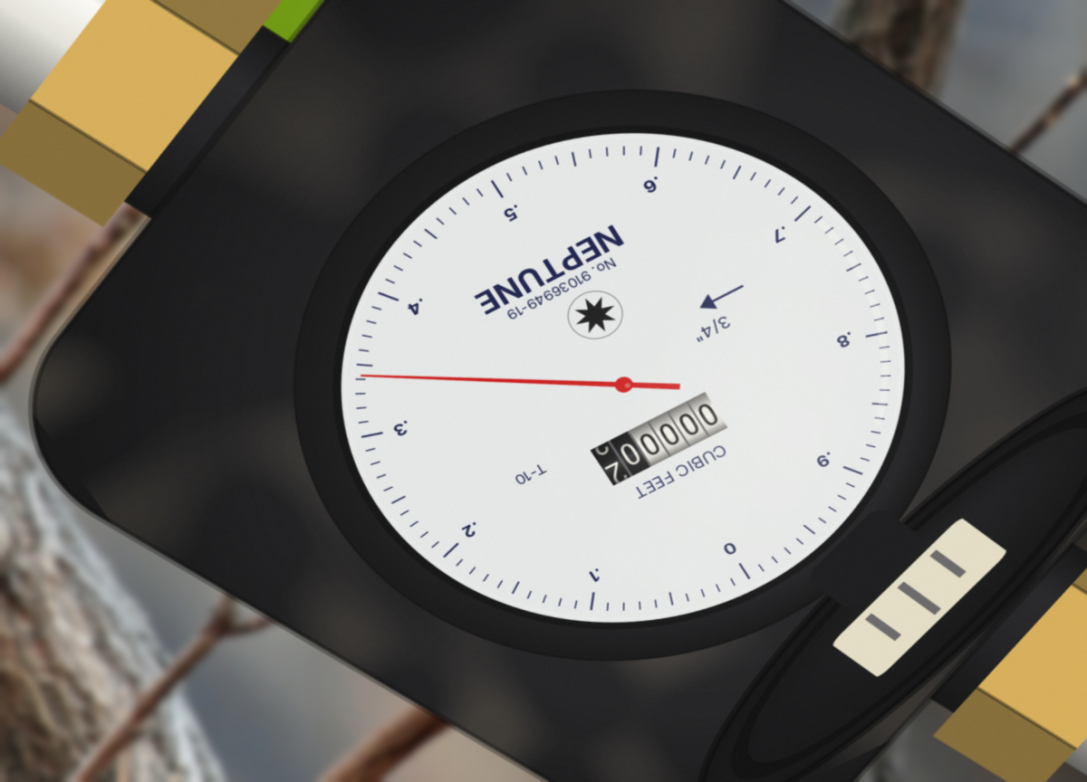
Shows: 2.34 ft³
